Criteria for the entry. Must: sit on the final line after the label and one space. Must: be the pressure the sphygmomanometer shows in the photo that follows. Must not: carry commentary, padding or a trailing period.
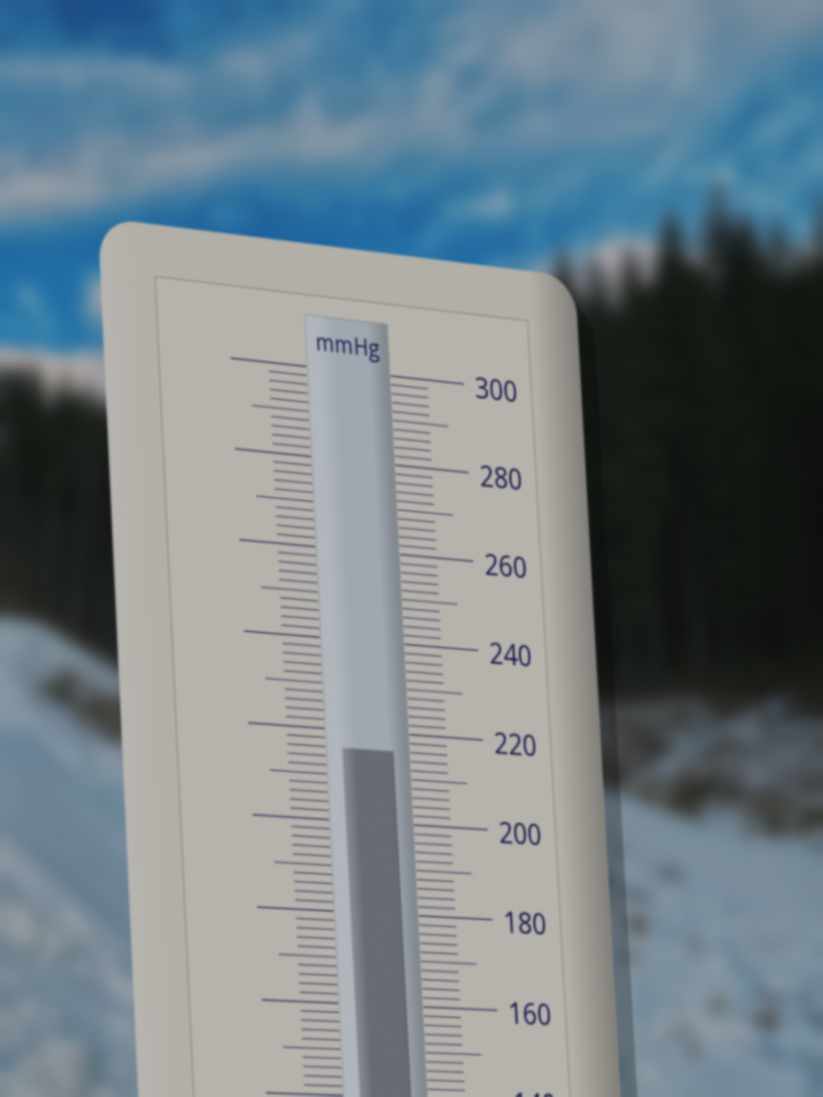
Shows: 216 mmHg
